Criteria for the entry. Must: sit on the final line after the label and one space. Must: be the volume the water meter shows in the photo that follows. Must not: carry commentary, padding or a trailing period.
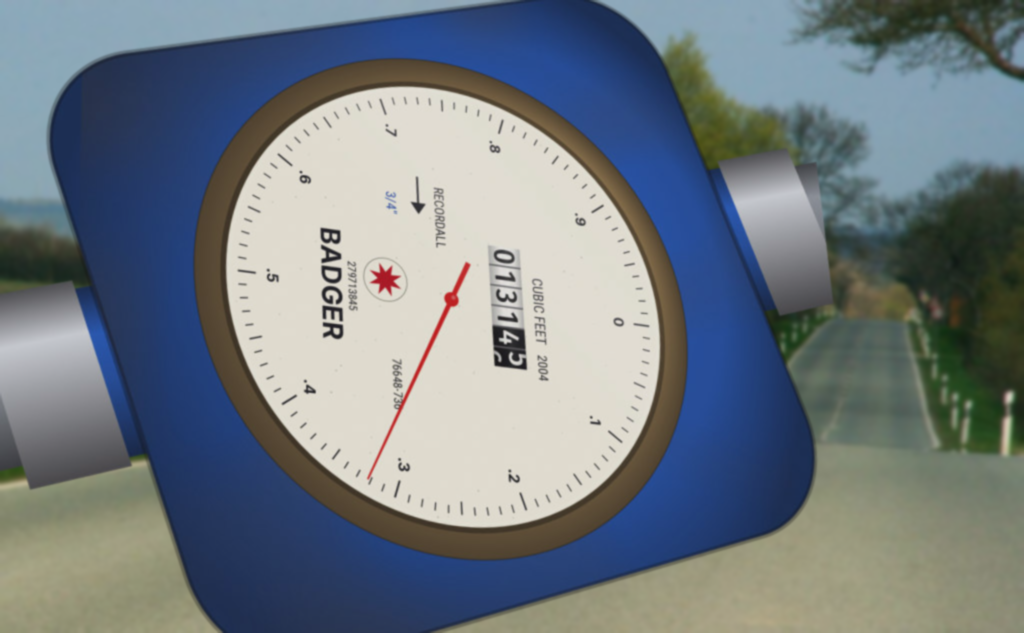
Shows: 13145.32 ft³
